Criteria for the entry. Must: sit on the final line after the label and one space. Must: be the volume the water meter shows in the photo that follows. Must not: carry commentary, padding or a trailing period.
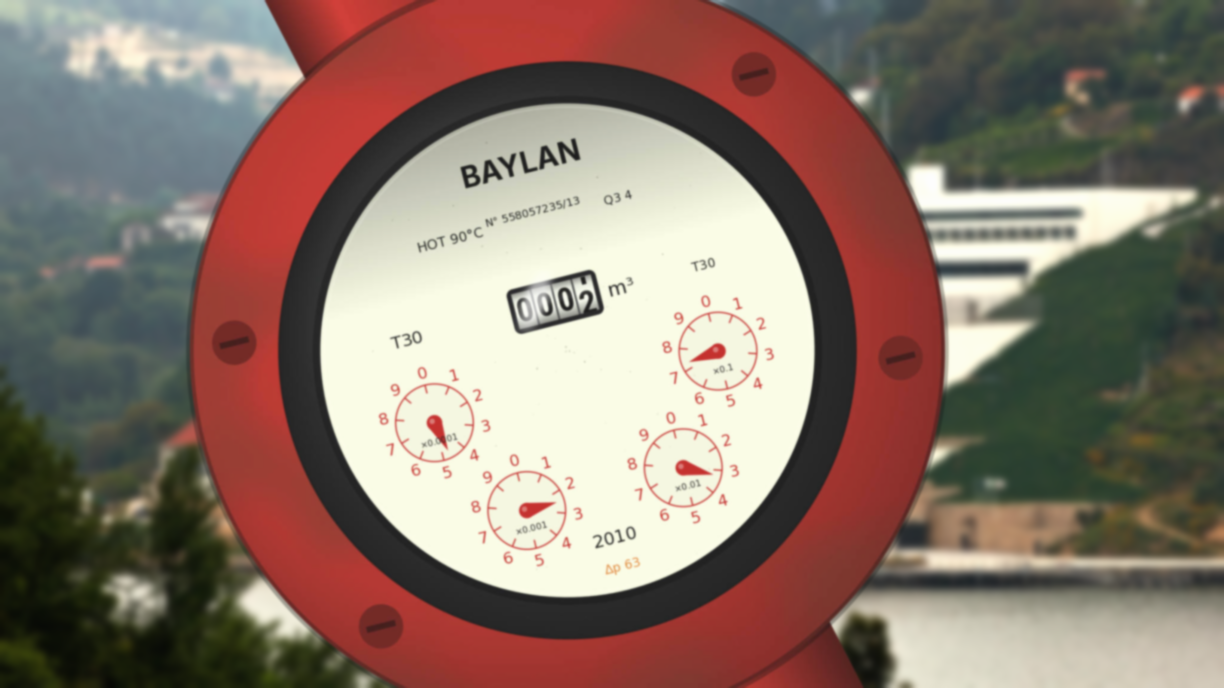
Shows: 1.7324 m³
